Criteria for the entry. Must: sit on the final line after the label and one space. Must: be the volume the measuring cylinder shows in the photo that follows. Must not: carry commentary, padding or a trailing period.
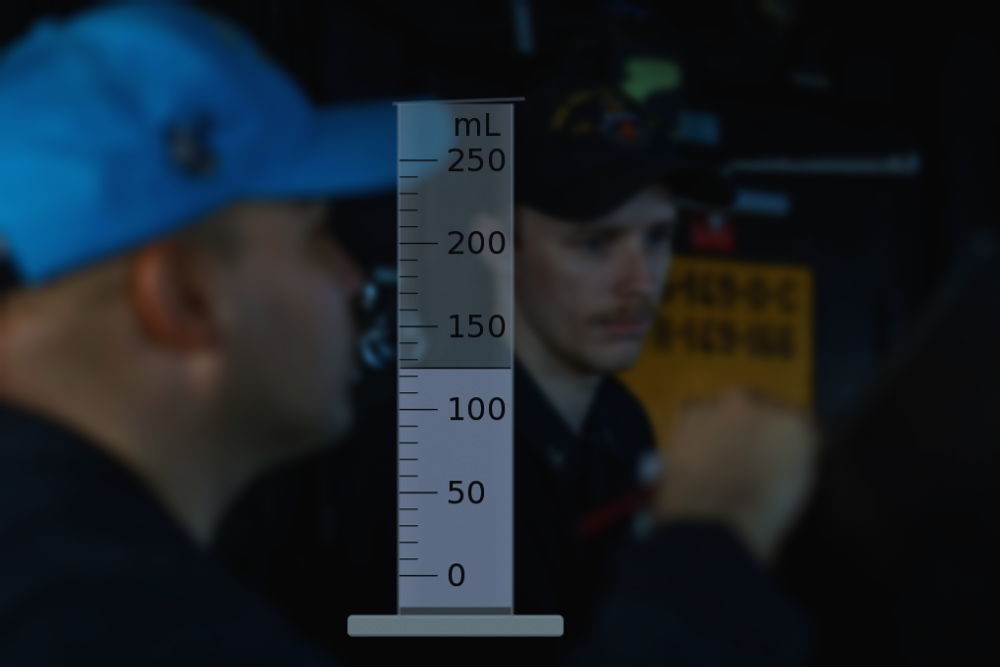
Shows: 125 mL
